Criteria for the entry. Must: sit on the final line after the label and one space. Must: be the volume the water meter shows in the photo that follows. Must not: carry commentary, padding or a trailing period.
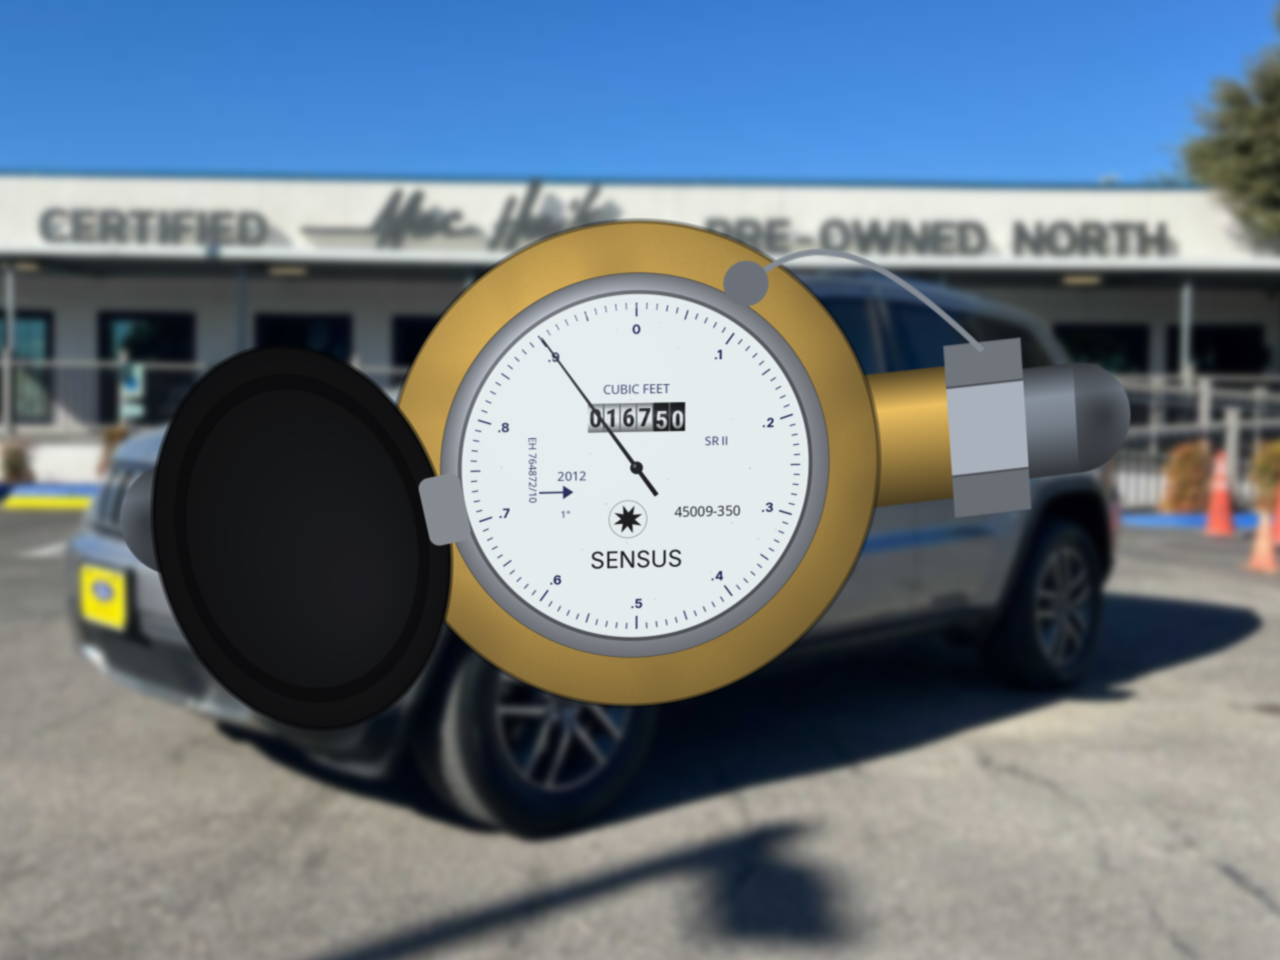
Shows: 16749.90 ft³
